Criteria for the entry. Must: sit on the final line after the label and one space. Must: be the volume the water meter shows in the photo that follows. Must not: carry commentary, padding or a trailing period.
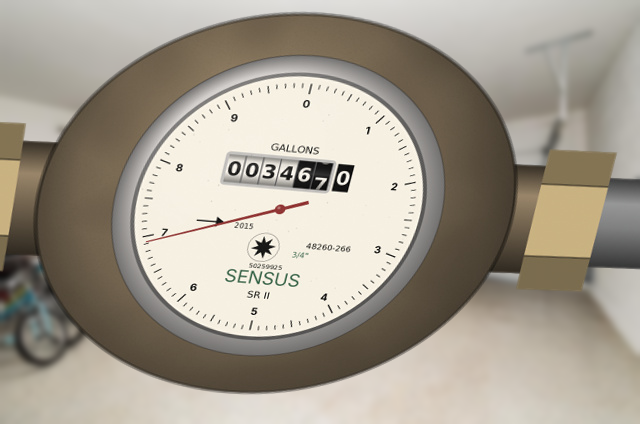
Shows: 34666.9 gal
